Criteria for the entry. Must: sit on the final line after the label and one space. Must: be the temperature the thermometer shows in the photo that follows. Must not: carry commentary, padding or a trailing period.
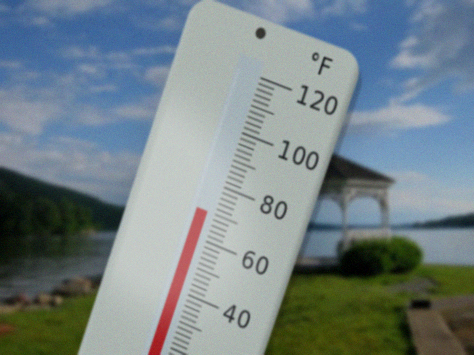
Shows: 70 °F
